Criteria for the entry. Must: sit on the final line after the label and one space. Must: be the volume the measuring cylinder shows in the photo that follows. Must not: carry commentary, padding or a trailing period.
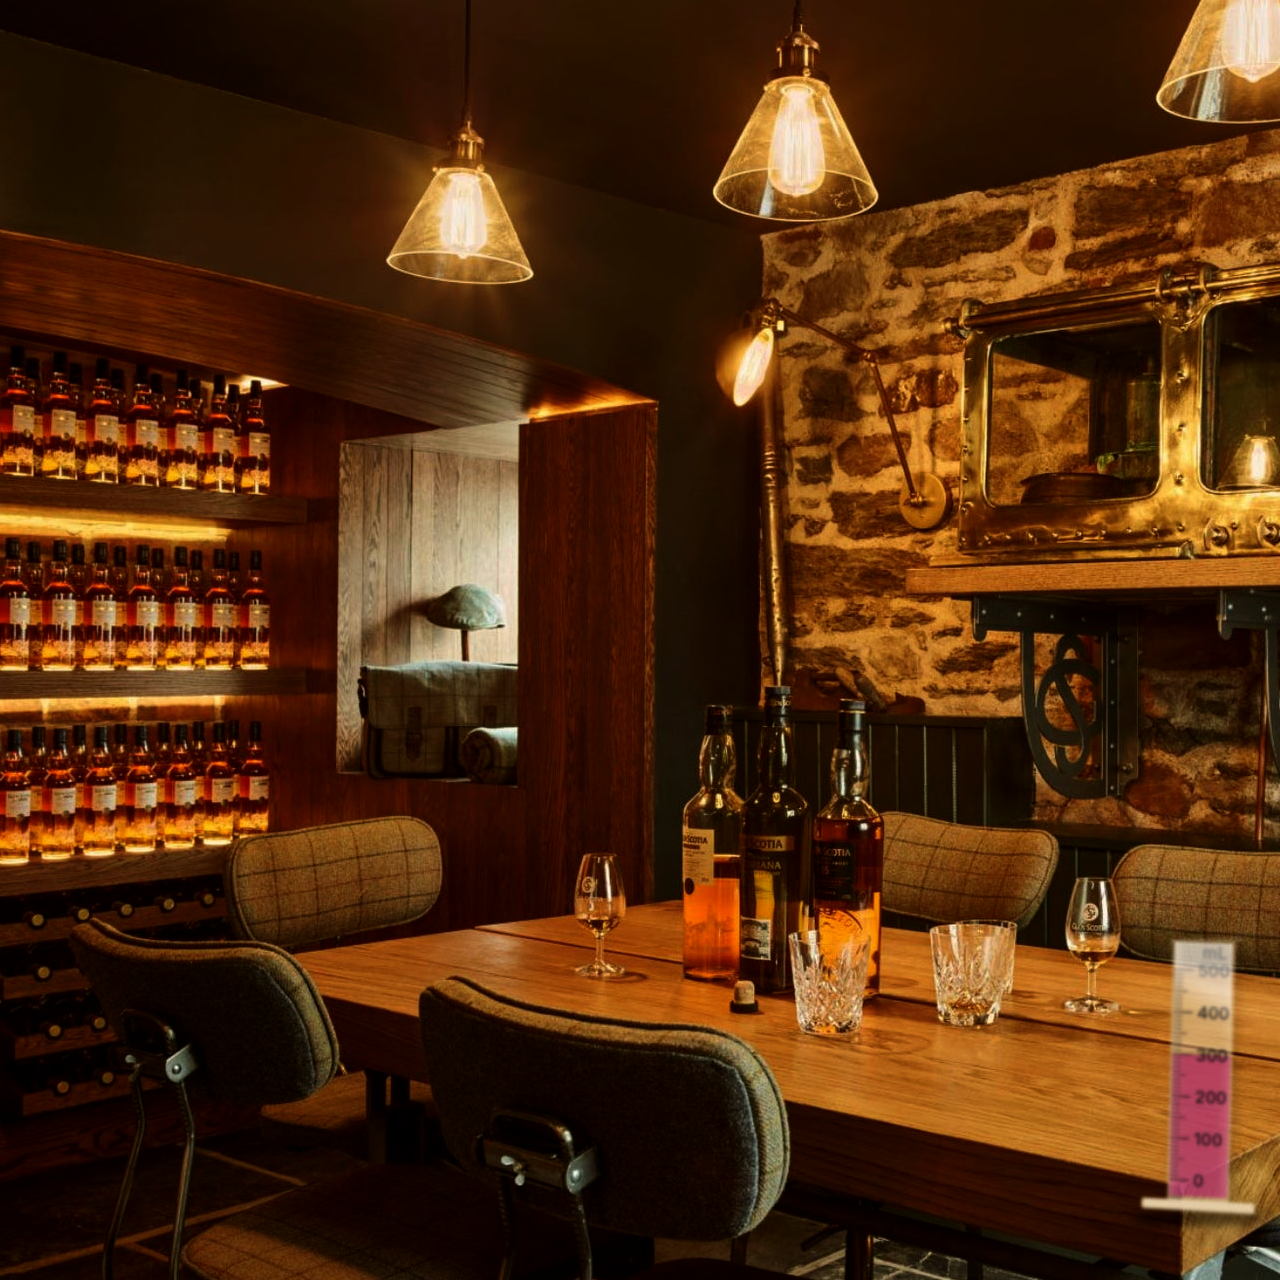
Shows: 300 mL
